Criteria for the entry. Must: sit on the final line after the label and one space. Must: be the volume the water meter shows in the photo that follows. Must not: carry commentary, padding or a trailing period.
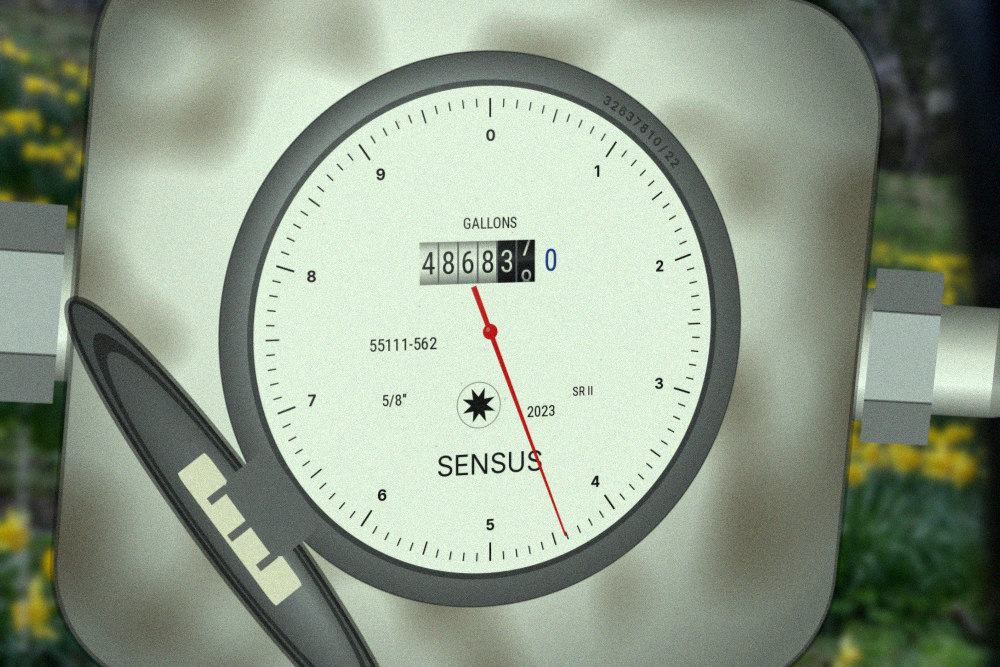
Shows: 4868374.4 gal
